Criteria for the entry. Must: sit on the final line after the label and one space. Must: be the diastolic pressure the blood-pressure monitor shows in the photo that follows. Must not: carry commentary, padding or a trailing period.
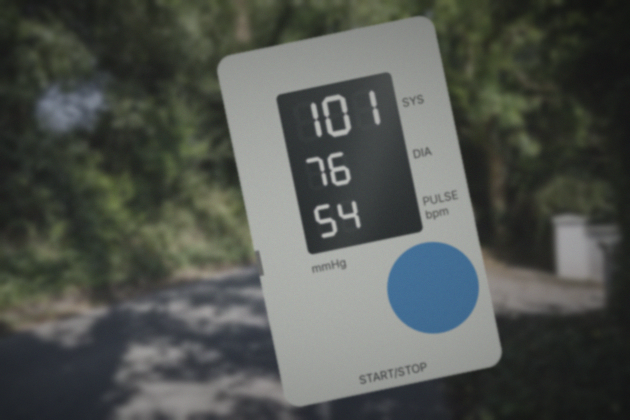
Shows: 76 mmHg
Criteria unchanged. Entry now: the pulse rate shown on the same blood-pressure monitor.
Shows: 54 bpm
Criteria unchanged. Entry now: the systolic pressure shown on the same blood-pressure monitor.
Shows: 101 mmHg
